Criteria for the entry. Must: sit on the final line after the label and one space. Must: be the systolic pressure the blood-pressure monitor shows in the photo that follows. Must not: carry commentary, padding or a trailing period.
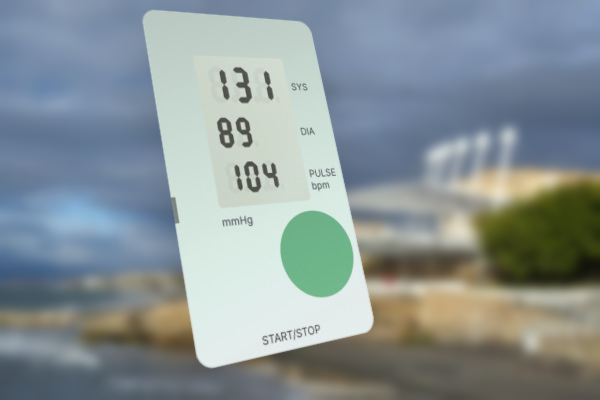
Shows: 131 mmHg
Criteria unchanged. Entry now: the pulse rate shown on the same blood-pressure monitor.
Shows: 104 bpm
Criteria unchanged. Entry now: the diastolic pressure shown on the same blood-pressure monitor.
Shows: 89 mmHg
